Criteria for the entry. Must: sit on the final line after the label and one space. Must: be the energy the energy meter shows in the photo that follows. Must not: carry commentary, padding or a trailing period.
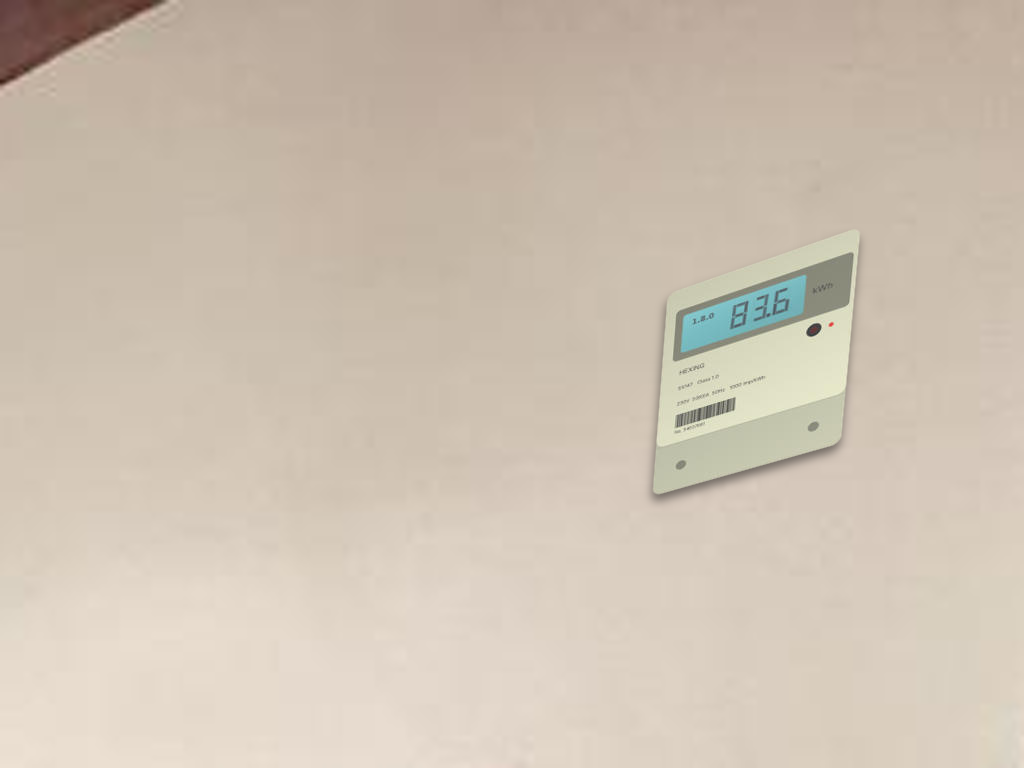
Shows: 83.6 kWh
